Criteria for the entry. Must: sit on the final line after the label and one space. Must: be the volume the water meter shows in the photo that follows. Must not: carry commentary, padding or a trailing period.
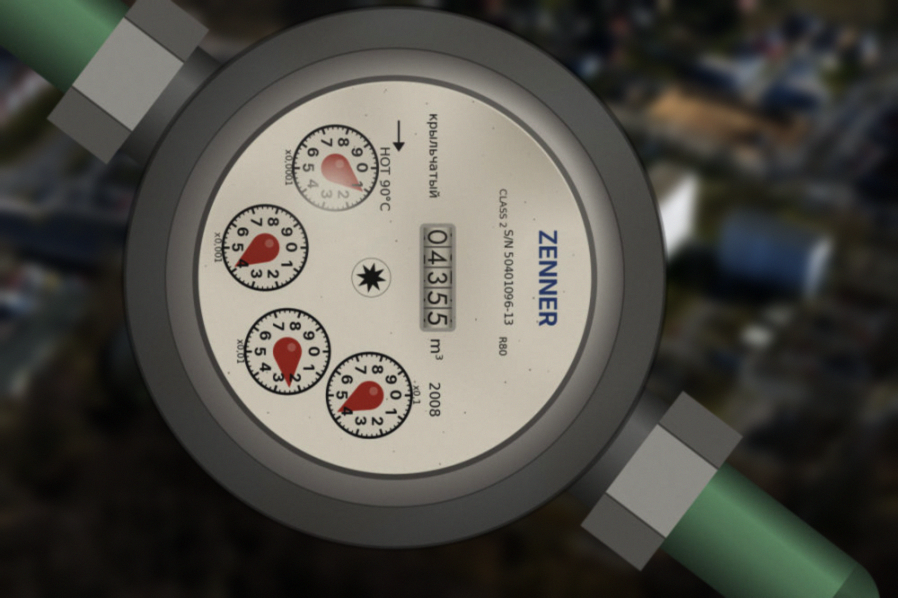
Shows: 4355.4241 m³
